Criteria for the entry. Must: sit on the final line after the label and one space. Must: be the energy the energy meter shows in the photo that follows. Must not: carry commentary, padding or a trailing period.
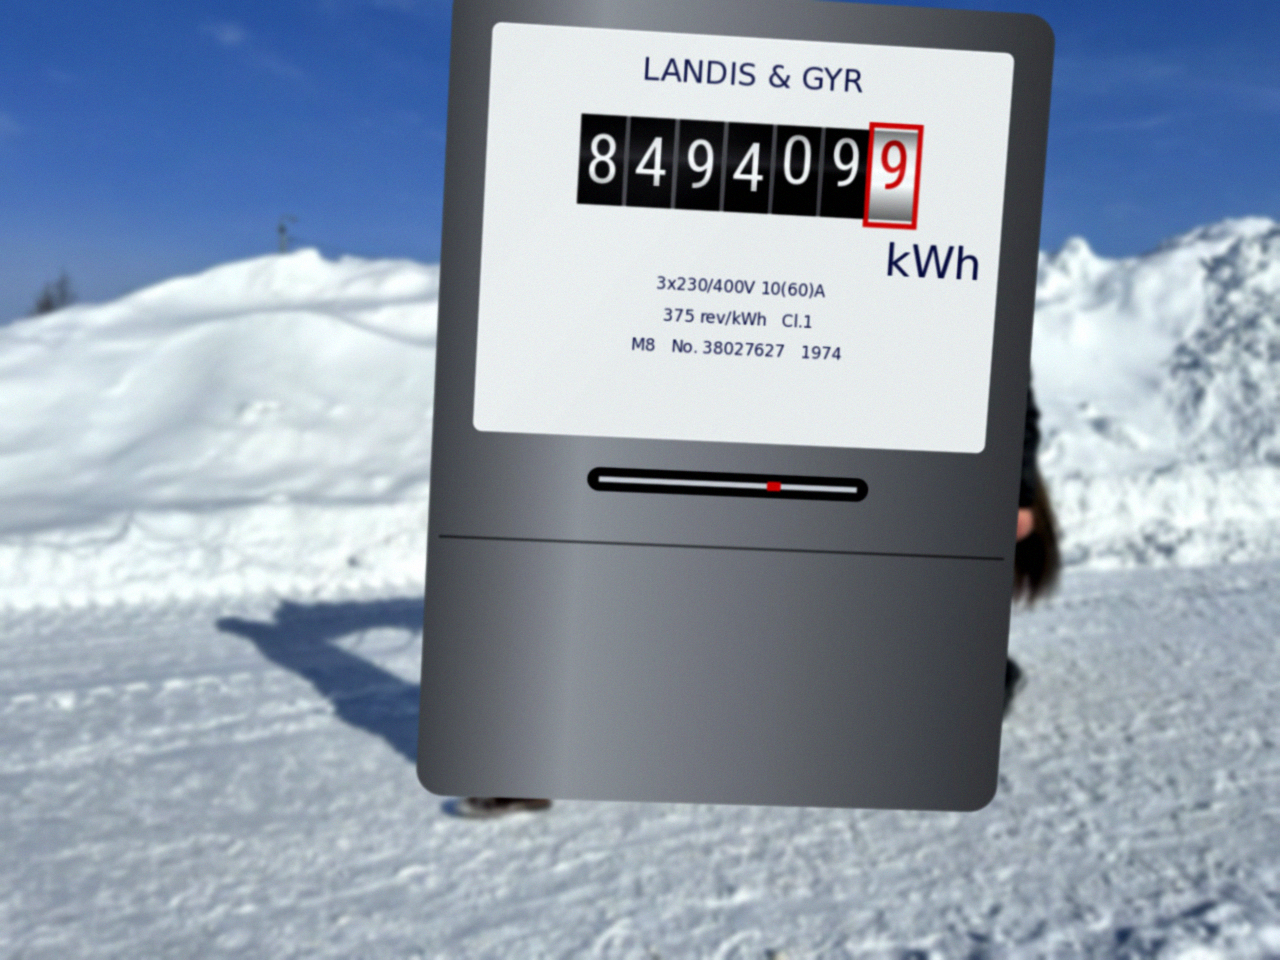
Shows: 849409.9 kWh
